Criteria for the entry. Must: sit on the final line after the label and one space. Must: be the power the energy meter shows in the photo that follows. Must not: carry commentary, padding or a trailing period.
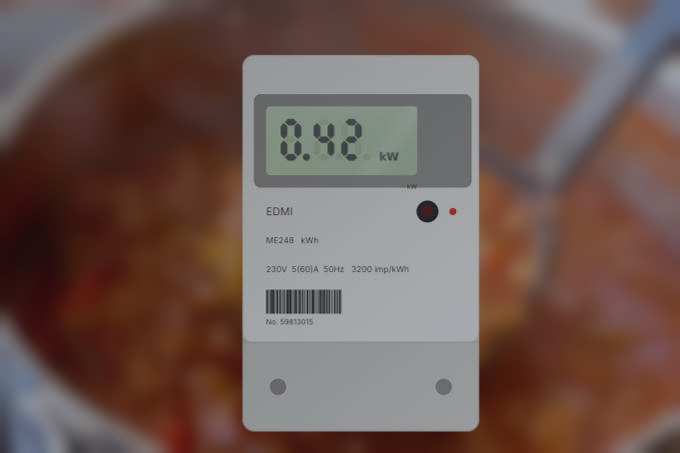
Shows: 0.42 kW
